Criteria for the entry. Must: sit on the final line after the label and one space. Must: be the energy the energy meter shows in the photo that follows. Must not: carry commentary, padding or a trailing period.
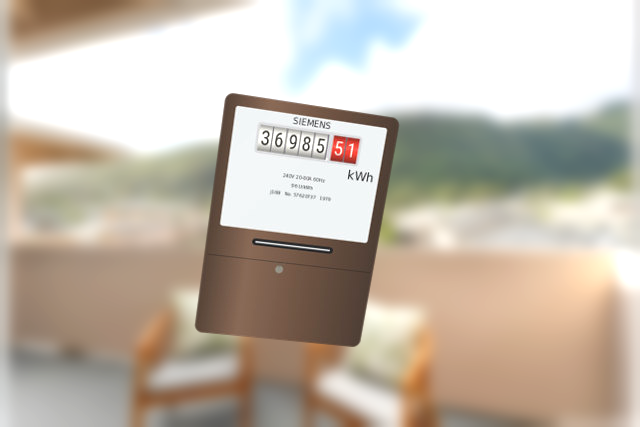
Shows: 36985.51 kWh
